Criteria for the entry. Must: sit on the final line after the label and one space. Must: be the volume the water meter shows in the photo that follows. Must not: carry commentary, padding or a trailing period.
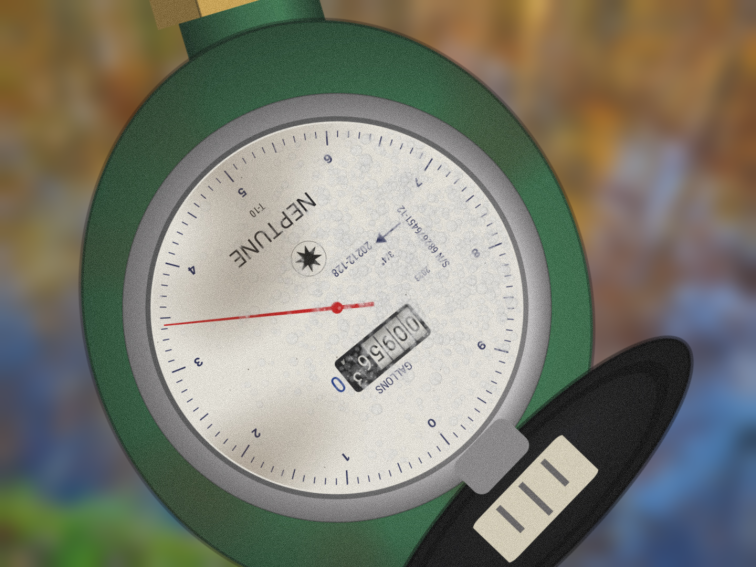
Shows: 95633.4 gal
